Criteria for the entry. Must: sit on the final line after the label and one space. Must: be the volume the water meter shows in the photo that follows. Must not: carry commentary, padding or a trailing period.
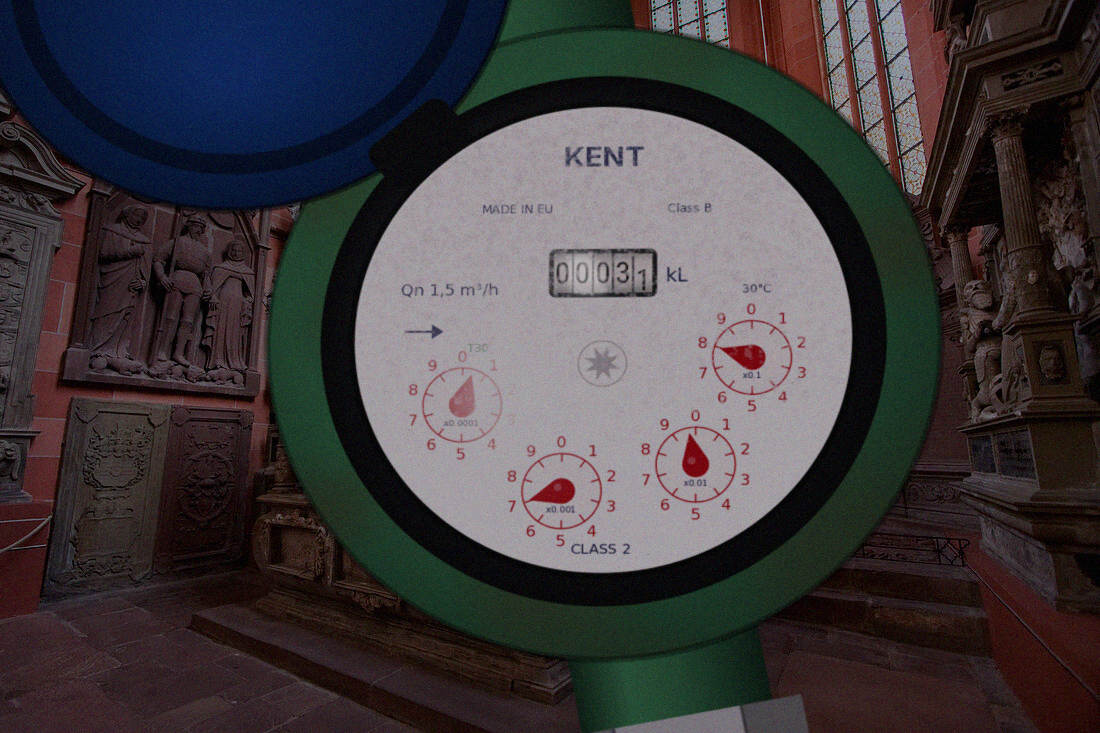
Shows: 30.7970 kL
